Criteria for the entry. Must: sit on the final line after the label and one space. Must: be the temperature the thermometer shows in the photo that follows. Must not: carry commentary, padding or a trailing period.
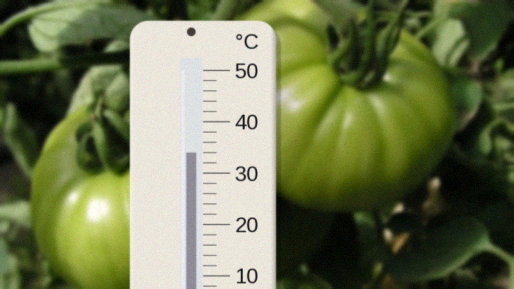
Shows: 34 °C
